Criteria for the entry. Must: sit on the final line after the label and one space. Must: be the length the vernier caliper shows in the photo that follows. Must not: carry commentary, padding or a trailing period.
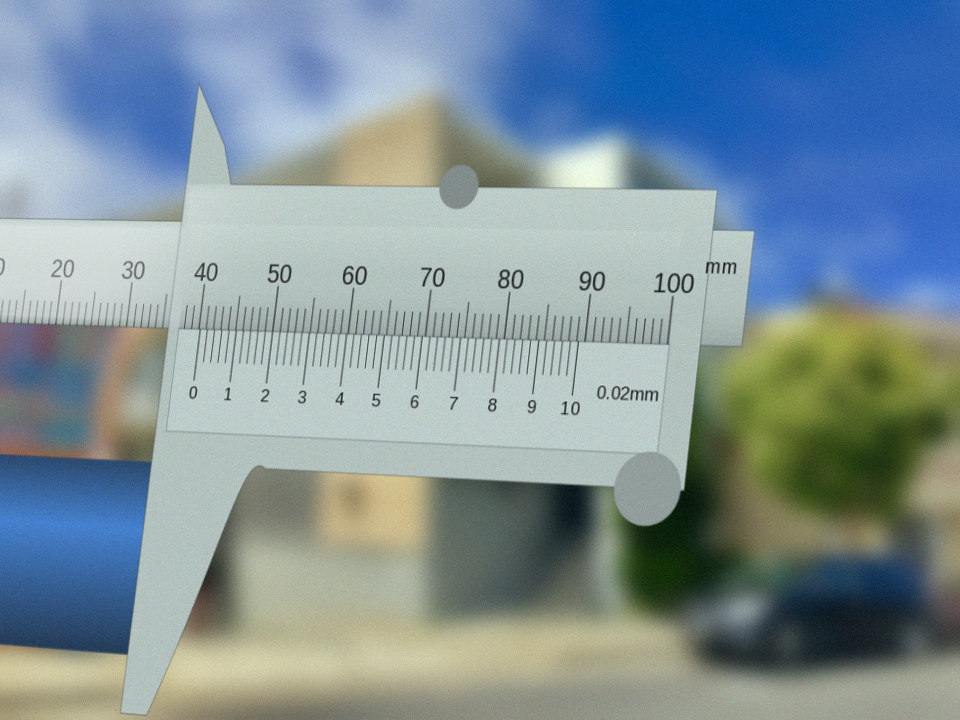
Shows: 40.2 mm
